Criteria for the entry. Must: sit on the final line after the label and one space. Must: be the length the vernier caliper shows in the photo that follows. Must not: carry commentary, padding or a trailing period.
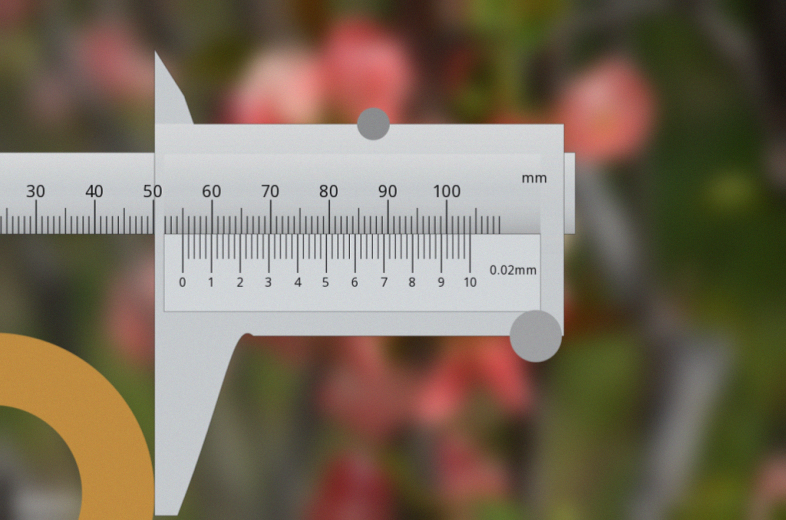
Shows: 55.0 mm
